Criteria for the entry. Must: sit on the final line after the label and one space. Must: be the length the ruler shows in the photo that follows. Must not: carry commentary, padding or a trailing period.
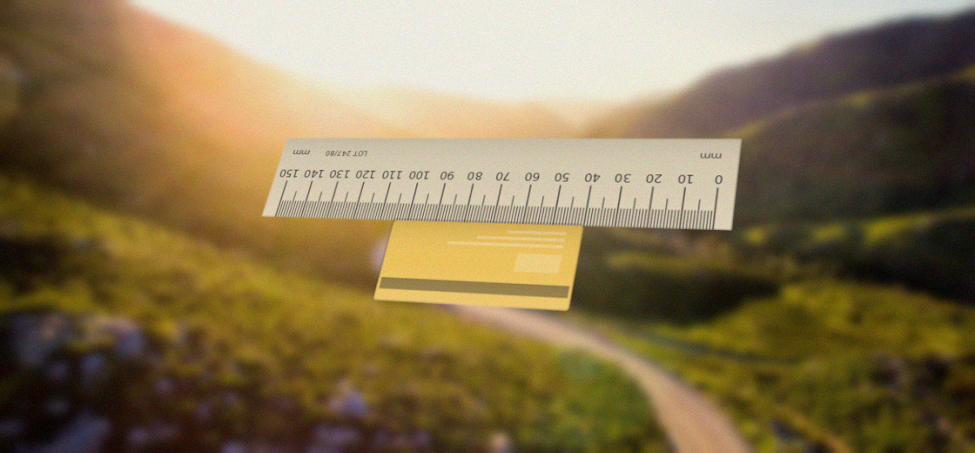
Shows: 65 mm
